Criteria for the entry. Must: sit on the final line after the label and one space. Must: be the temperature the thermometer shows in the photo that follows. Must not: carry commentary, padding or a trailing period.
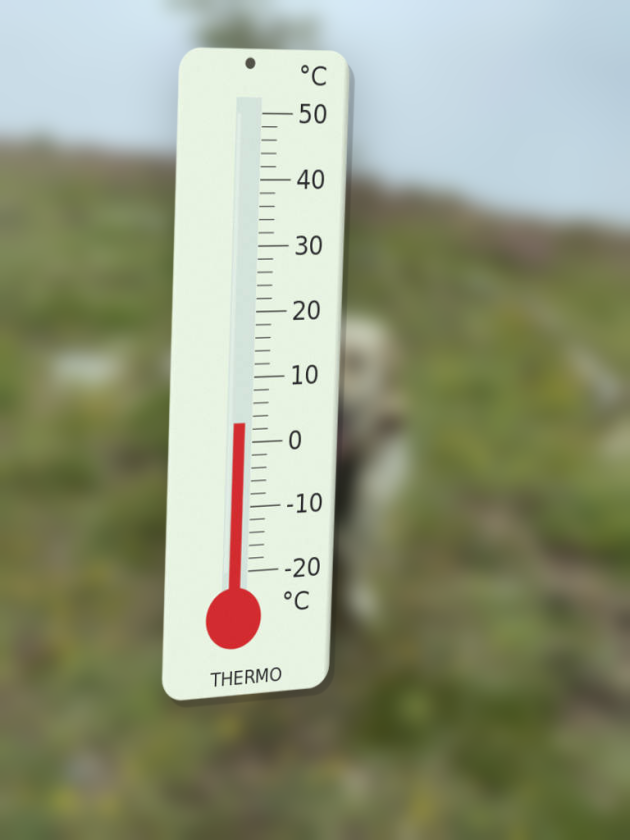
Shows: 3 °C
